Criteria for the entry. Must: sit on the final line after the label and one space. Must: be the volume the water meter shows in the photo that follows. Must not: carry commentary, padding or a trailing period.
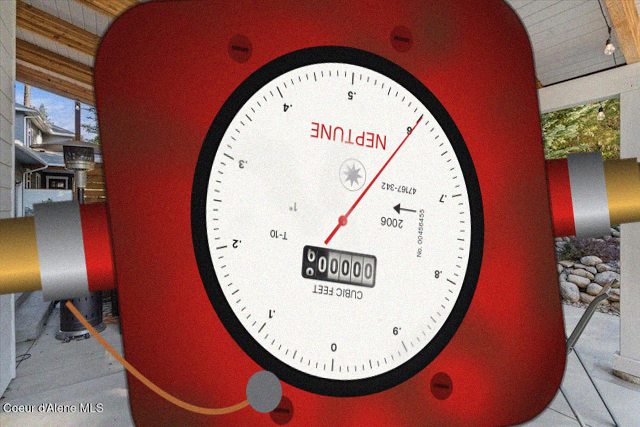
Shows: 8.60 ft³
